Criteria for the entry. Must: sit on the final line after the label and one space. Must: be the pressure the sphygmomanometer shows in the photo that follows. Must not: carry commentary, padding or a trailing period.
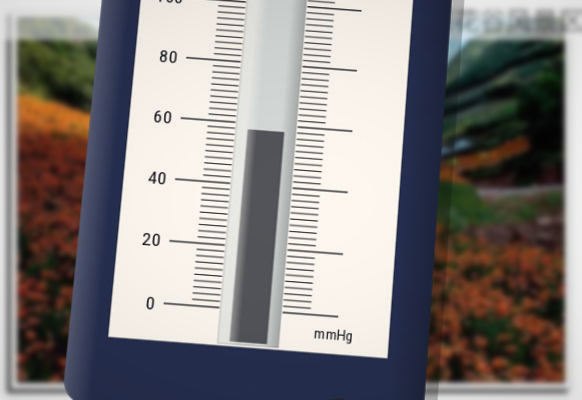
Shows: 58 mmHg
